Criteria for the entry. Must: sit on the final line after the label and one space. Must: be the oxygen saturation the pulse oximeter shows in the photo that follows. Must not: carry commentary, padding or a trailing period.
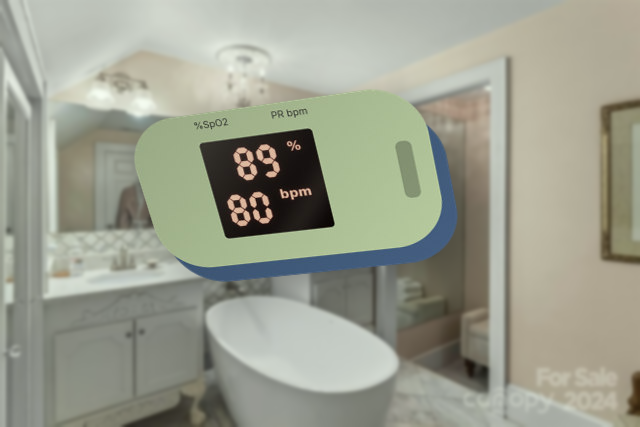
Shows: 89 %
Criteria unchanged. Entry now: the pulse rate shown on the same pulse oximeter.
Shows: 80 bpm
